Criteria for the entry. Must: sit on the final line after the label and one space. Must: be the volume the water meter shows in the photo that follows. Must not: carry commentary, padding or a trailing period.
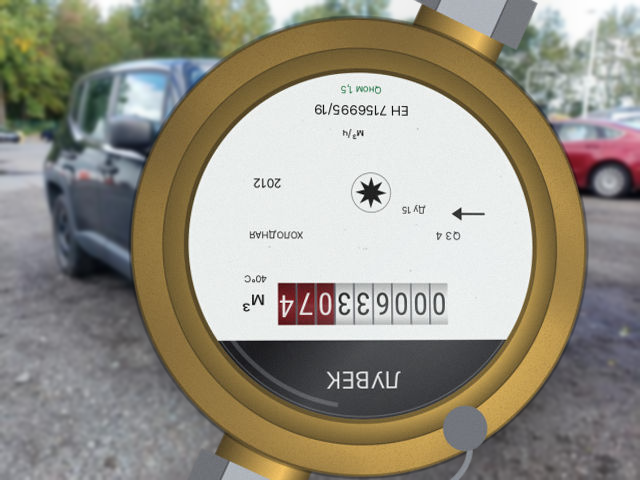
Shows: 633.074 m³
